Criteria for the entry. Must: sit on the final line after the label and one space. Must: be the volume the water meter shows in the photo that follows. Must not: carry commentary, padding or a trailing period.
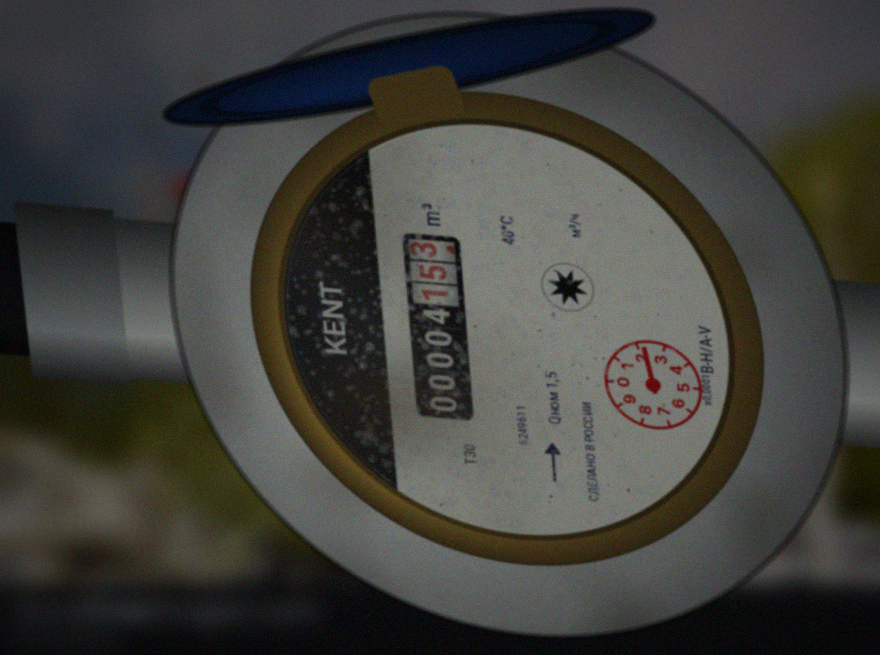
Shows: 4.1532 m³
